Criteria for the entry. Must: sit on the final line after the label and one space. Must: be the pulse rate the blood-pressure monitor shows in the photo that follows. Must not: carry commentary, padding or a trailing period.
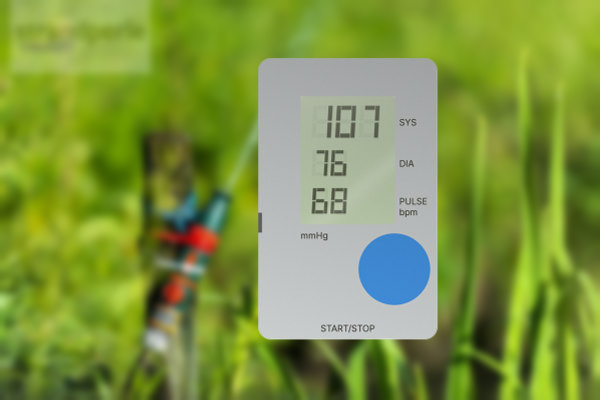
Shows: 68 bpm
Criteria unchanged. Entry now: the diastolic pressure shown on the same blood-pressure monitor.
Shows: 76 mmHg
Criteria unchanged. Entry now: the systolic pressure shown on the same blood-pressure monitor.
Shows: 107 mmHg
